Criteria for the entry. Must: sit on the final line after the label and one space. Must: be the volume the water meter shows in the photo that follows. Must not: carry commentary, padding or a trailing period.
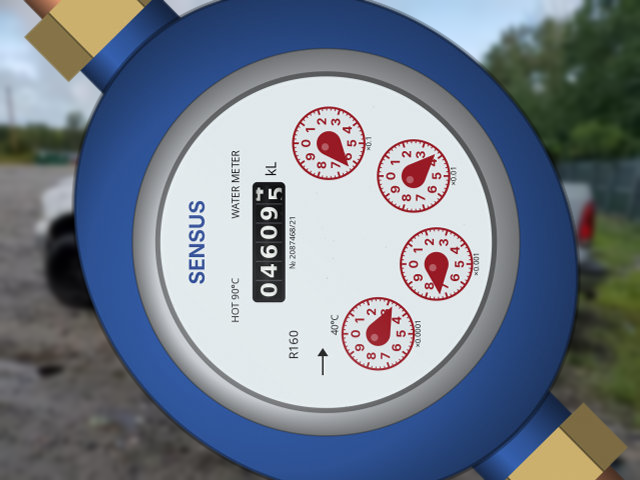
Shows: 46094.6373 kL
